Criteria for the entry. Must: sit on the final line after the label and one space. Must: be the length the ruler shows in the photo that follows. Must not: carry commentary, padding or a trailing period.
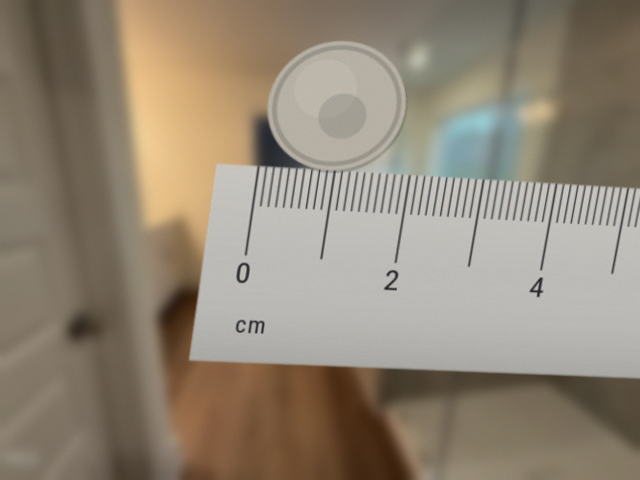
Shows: 1.8 cm
